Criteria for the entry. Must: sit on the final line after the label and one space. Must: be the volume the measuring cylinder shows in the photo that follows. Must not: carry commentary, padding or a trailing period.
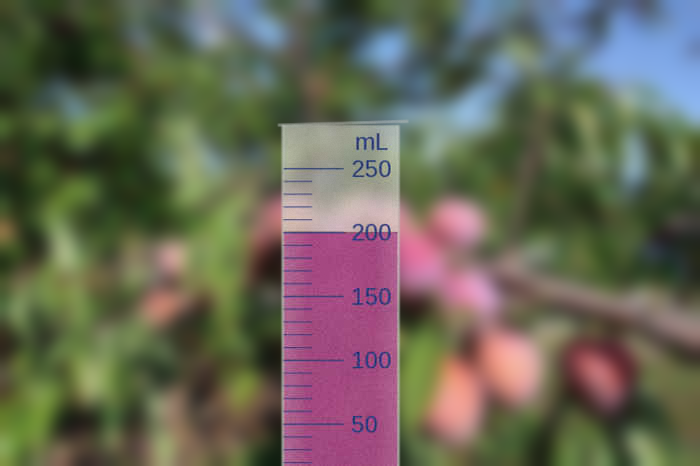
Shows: 200 mL
